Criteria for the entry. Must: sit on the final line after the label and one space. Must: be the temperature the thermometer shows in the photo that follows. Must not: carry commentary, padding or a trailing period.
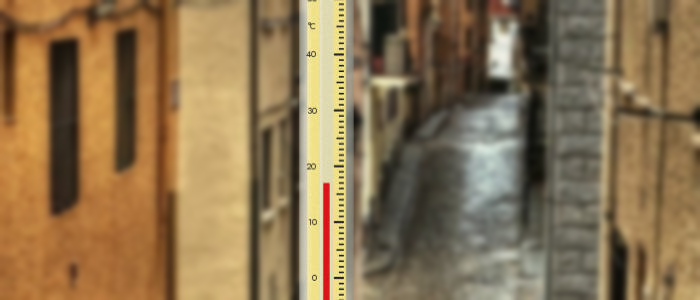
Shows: 17 °C
